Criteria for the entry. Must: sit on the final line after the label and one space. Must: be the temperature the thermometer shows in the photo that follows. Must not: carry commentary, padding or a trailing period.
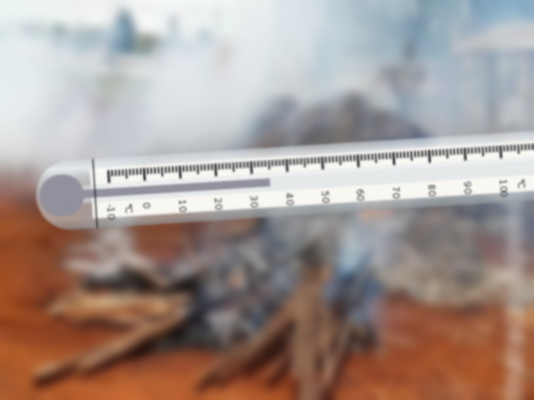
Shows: 35 °C
